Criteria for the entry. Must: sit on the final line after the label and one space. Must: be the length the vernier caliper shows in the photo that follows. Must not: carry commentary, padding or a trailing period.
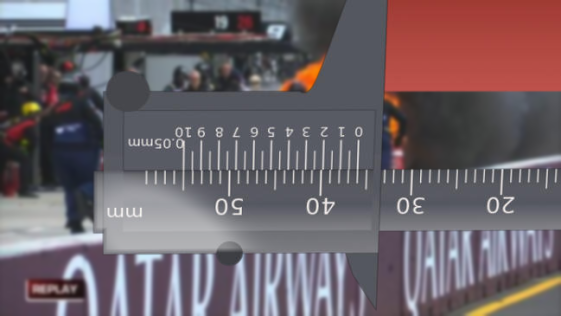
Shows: 36.0 mm
